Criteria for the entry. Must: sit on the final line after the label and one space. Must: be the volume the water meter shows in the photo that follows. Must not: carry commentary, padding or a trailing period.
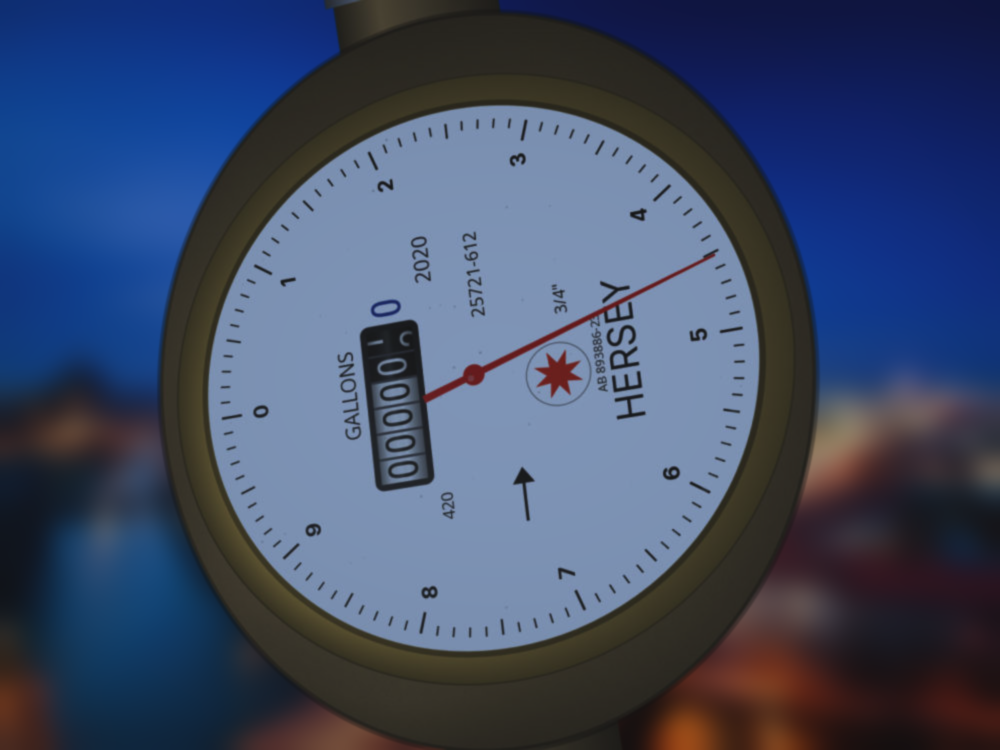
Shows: 14.5 gal
